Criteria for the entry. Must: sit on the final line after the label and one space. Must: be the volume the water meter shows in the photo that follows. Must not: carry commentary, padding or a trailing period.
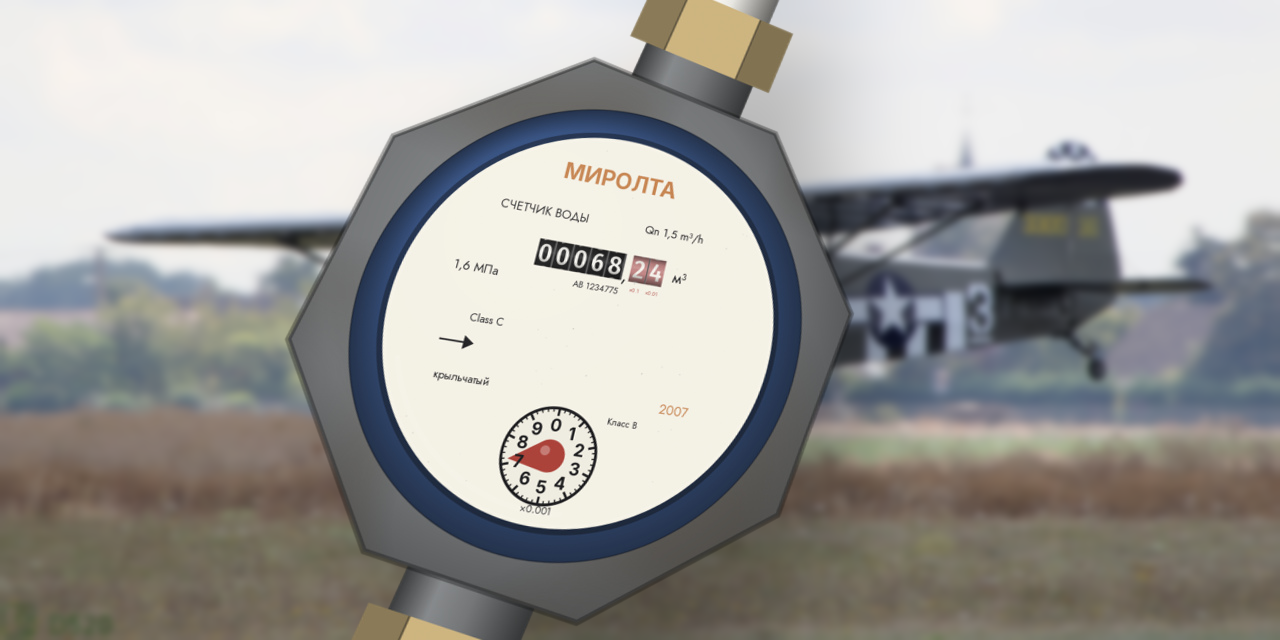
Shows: 68.247 m³
